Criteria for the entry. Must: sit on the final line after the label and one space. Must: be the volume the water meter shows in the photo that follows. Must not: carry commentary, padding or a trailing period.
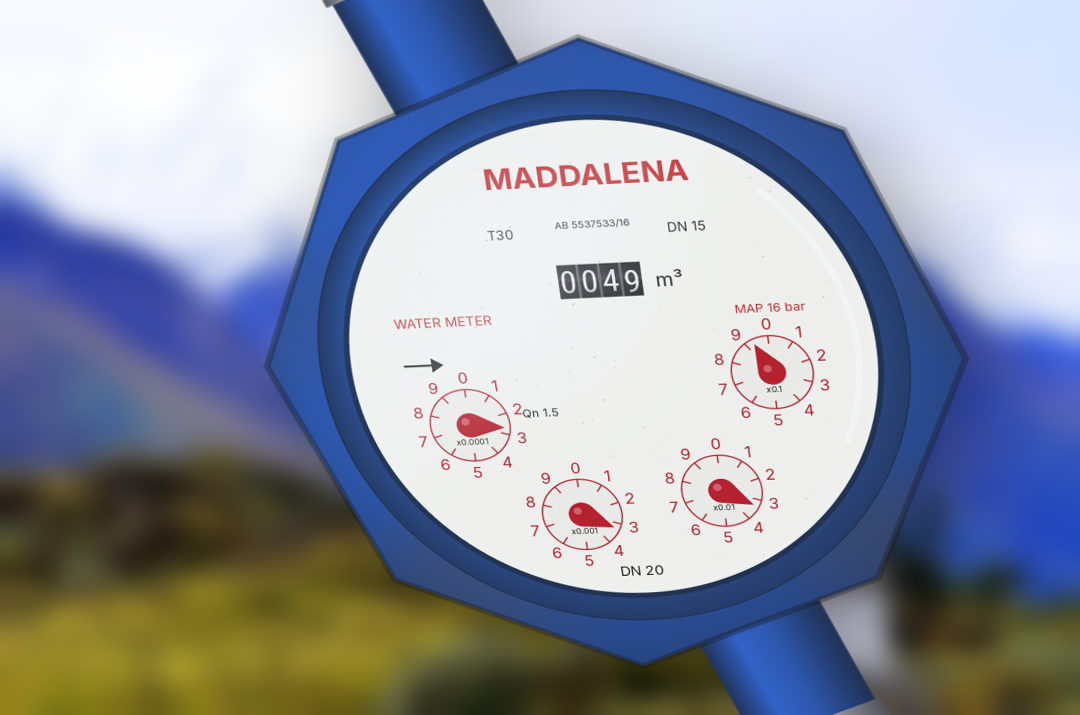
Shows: 48.9332 m³
